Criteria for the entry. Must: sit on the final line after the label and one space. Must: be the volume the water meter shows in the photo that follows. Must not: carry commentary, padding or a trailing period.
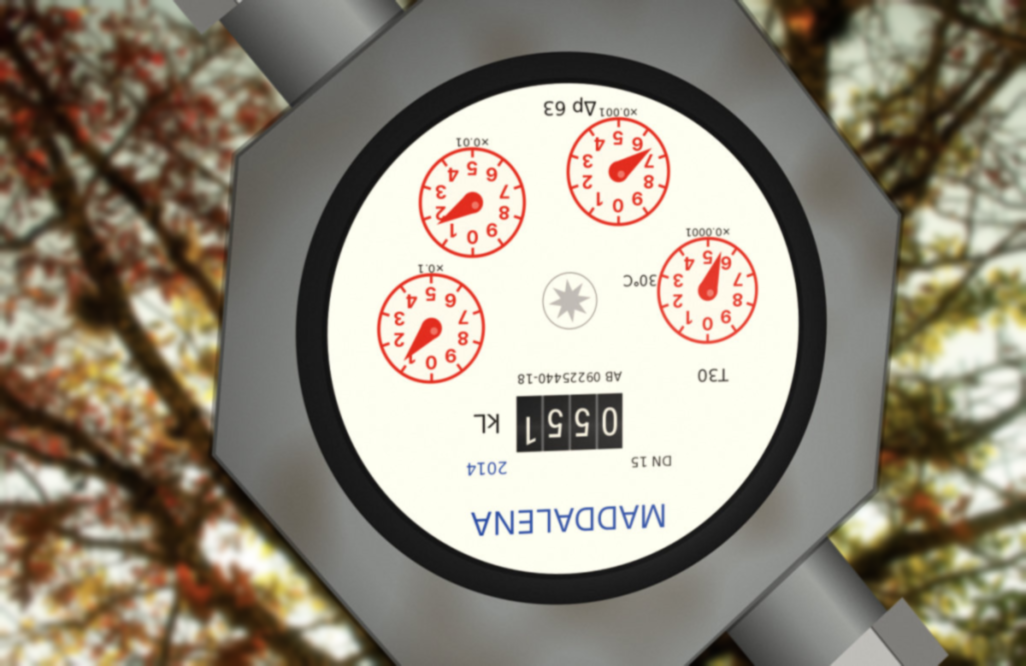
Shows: 551.1165 kL
